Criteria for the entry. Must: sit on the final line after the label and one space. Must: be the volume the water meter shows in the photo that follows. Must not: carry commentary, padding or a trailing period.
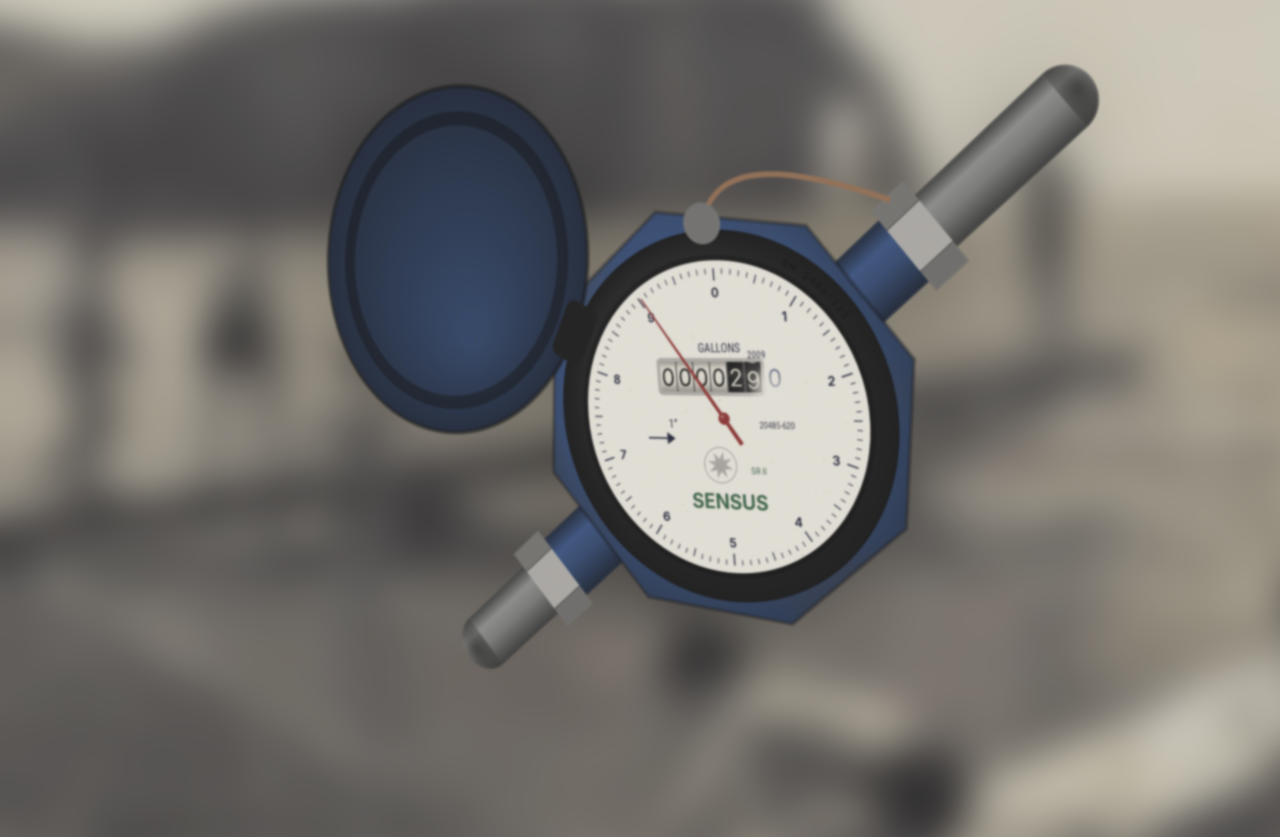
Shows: 289.0 gal
